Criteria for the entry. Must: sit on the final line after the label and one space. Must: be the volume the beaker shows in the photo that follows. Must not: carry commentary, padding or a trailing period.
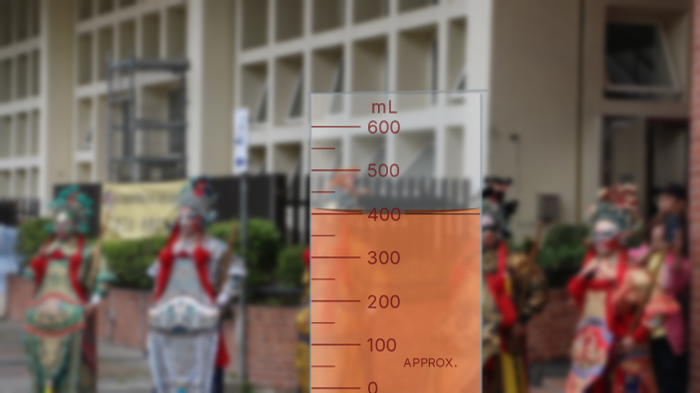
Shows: 400 mL
